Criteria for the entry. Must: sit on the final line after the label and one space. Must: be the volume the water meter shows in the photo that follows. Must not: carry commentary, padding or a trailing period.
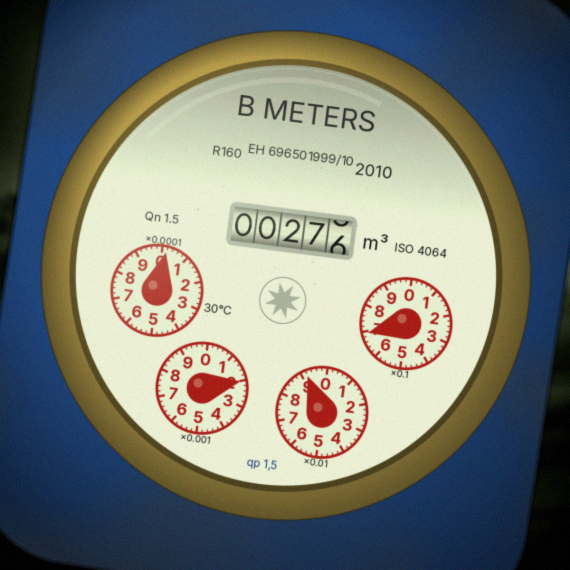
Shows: 275.6920 m³
